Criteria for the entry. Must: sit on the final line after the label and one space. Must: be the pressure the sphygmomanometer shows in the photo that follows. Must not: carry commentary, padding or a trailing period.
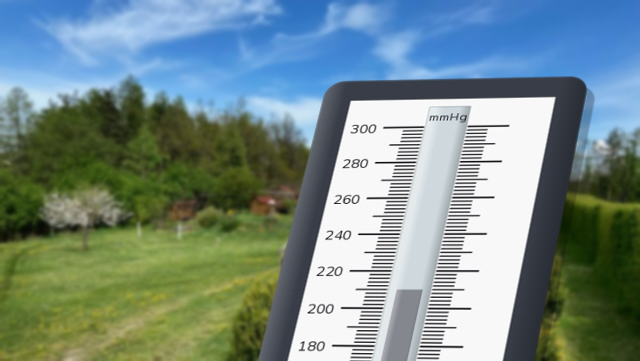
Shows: 210 mmHg
